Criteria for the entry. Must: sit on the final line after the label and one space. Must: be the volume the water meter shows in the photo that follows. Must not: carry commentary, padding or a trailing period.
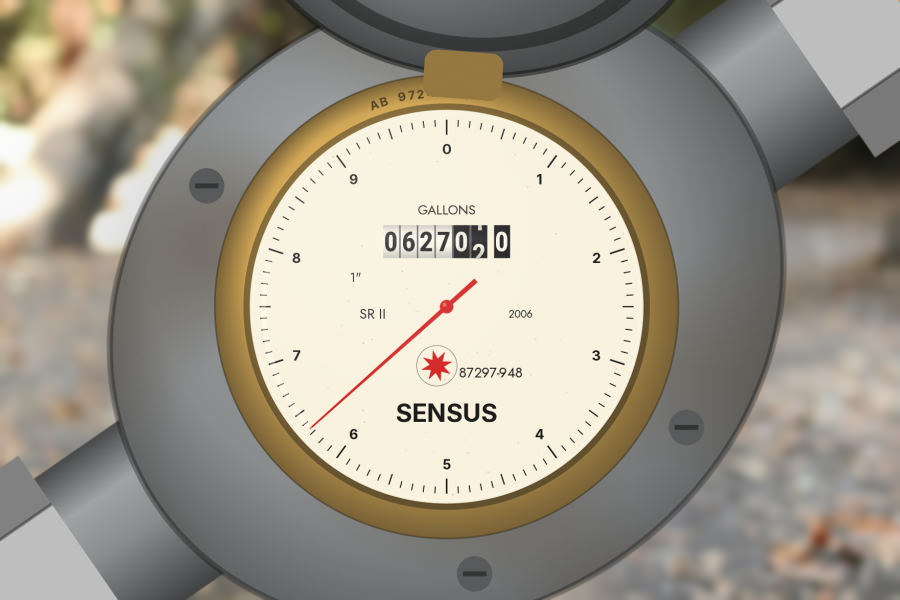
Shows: 627016.3 gal
